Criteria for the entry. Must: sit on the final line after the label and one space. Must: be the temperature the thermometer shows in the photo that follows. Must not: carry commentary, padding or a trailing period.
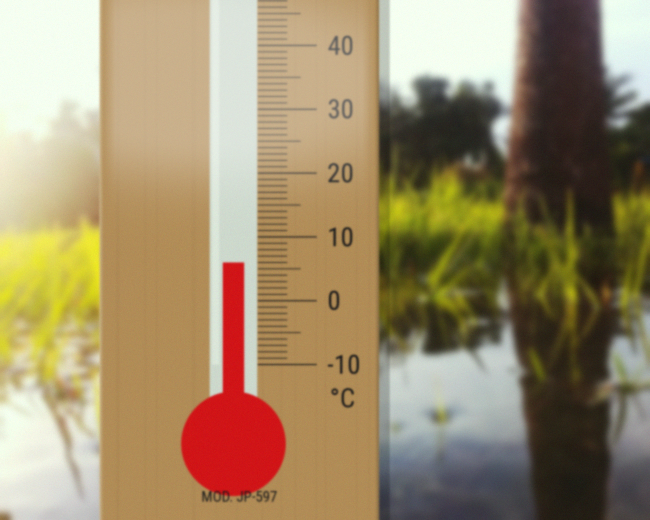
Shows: 6 °C
